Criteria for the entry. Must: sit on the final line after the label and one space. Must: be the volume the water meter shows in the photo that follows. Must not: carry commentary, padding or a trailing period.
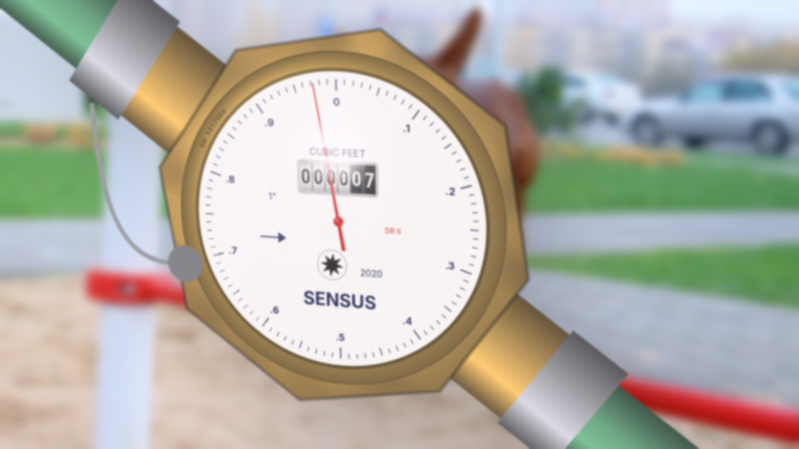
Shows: 6.97 ft³
